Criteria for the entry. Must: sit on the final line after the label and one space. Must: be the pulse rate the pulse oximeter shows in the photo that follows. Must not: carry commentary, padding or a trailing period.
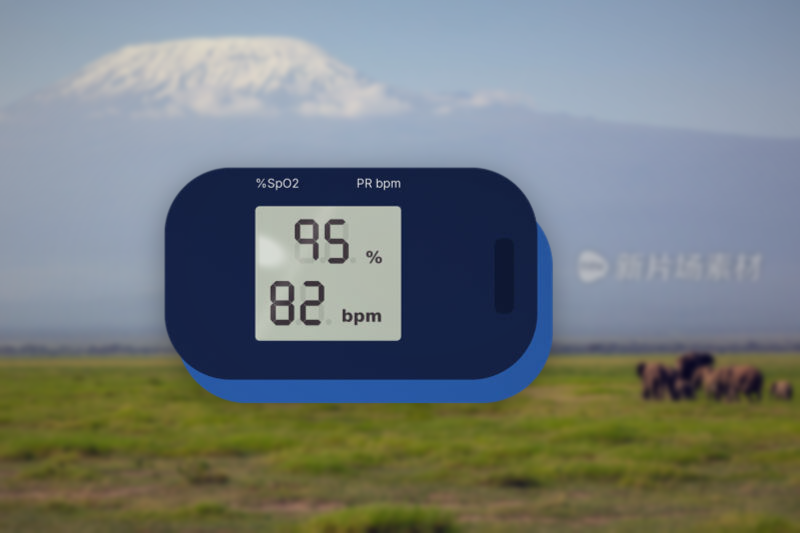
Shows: 82 bpm
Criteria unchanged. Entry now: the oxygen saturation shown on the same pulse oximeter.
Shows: 95 %
